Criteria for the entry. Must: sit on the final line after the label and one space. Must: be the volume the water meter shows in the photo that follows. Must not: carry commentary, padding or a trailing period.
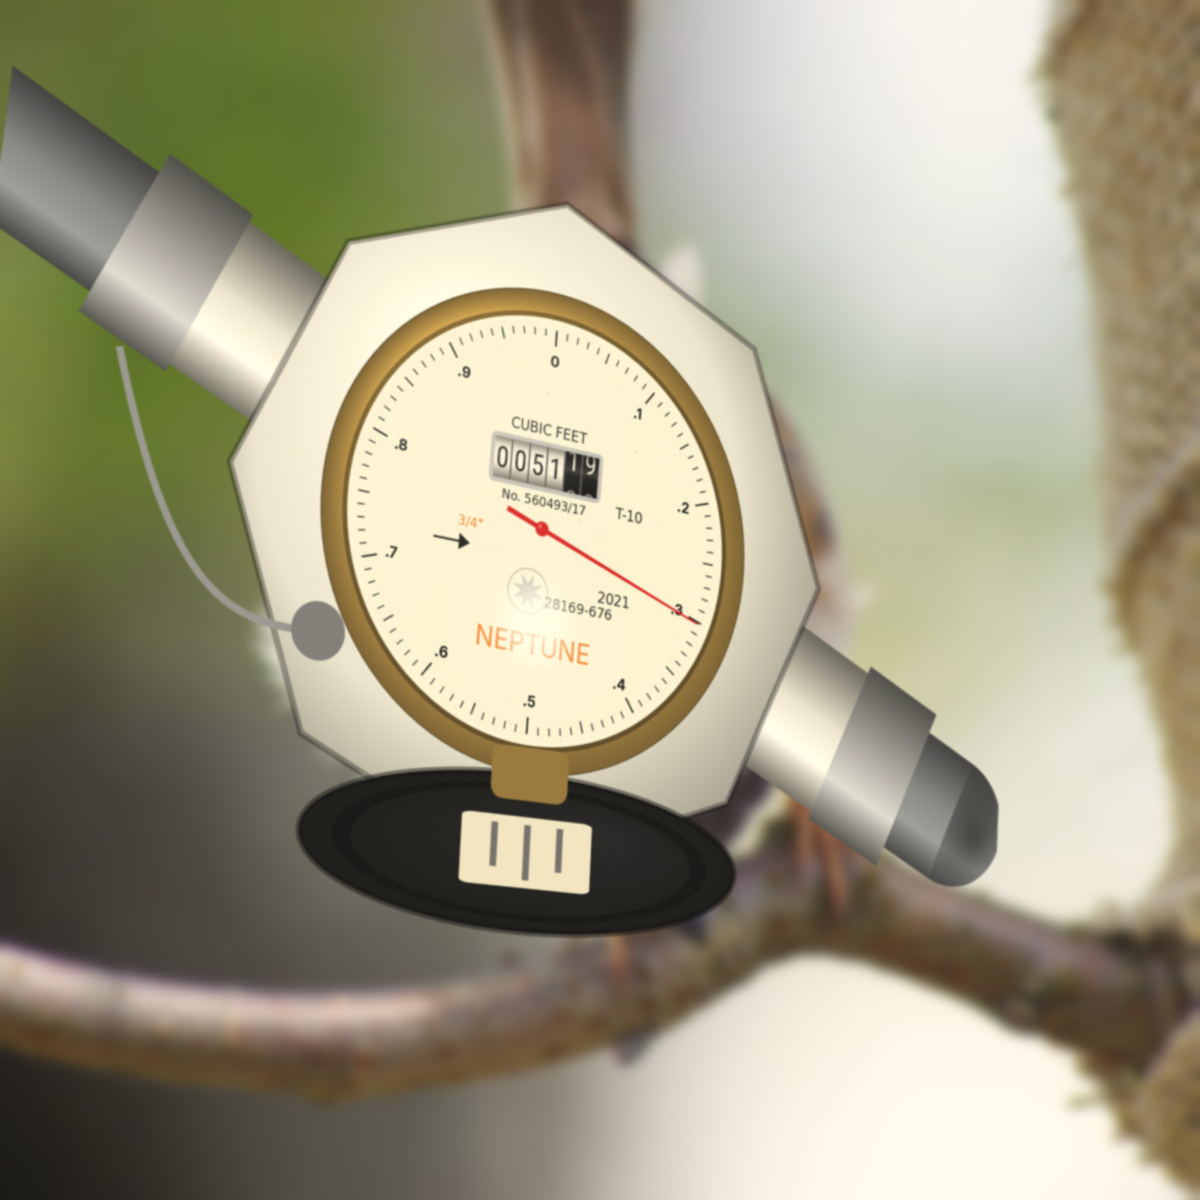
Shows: 5119.30 ft³
